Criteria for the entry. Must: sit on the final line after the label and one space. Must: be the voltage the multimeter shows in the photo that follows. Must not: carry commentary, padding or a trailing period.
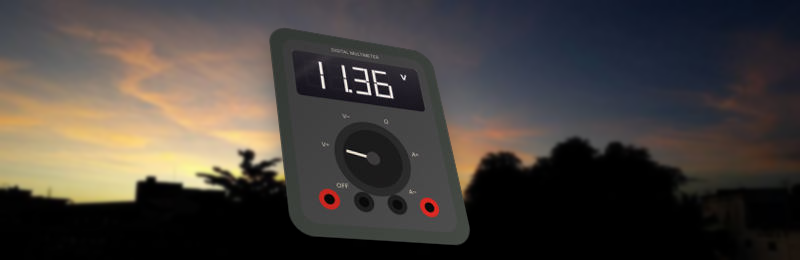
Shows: 11.36 V
